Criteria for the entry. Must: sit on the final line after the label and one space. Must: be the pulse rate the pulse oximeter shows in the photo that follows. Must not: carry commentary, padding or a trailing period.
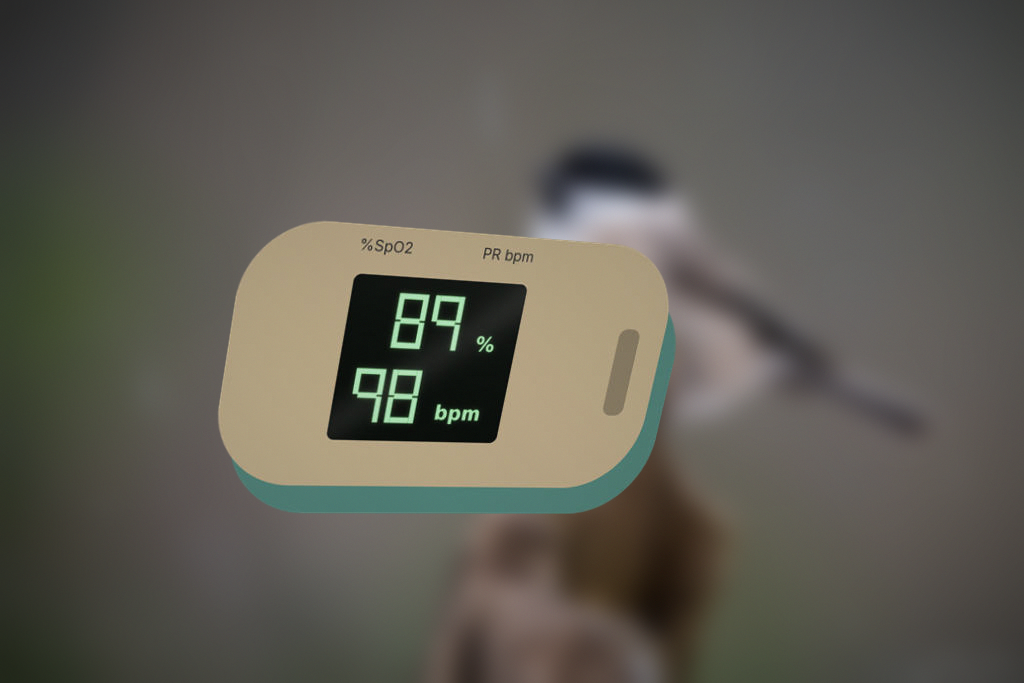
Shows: 98 bpm
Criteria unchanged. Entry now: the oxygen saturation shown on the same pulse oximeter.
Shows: 89 %
